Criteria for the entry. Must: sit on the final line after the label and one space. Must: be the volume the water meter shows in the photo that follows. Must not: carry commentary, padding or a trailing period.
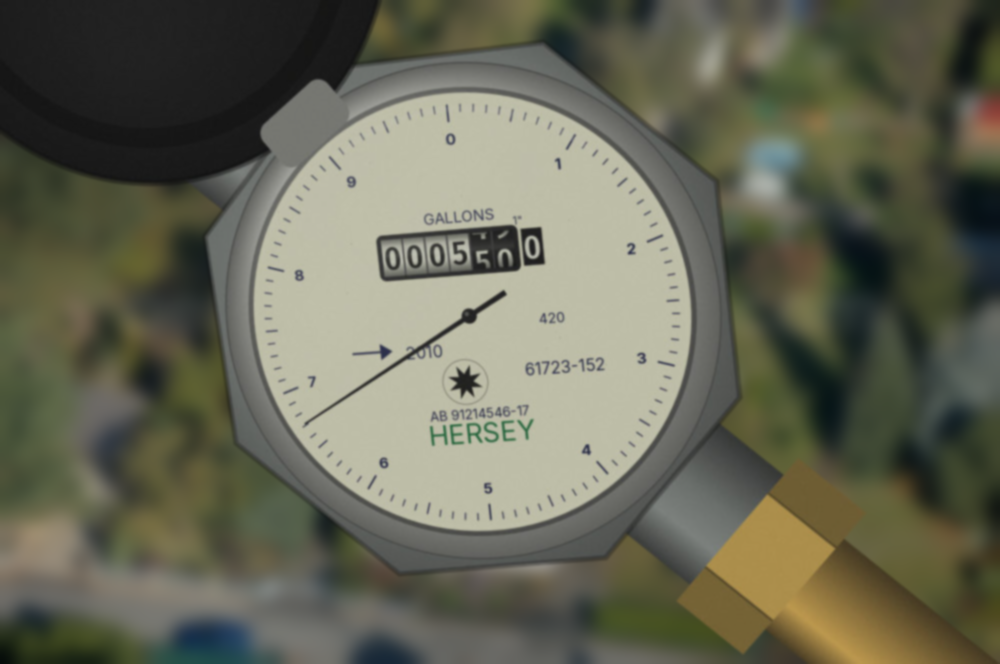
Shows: 5496.7 gal
